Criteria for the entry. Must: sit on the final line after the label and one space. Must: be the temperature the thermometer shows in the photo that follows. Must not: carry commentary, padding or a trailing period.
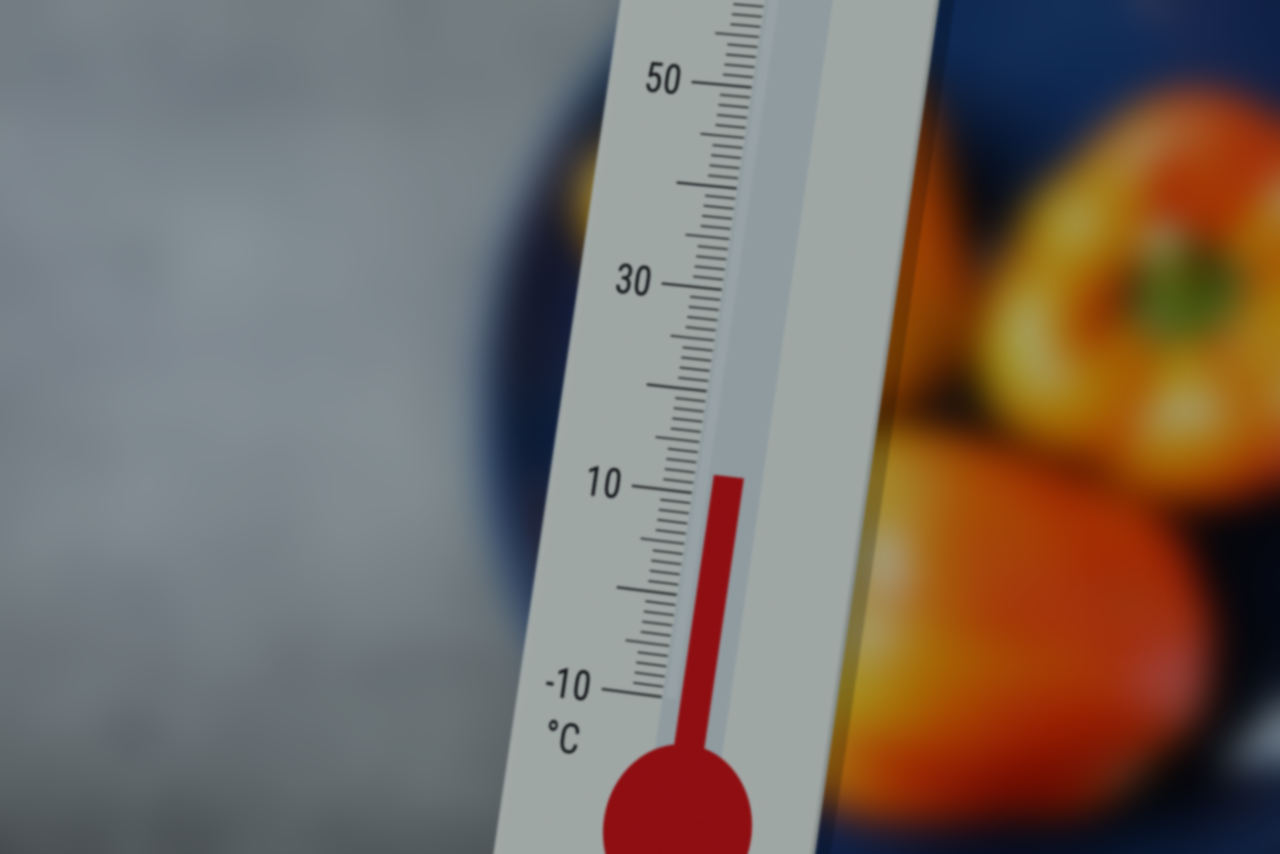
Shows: 12 °C
